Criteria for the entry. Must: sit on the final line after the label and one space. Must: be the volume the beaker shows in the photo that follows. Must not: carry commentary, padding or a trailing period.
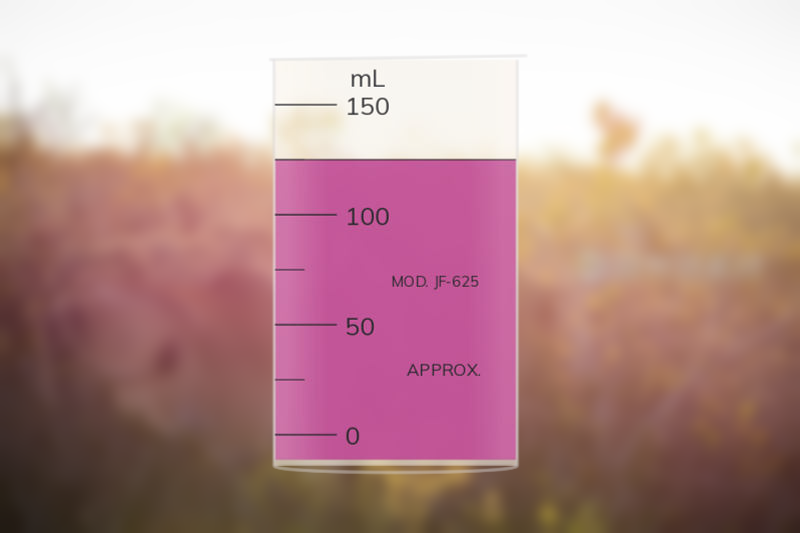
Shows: 125 mL
